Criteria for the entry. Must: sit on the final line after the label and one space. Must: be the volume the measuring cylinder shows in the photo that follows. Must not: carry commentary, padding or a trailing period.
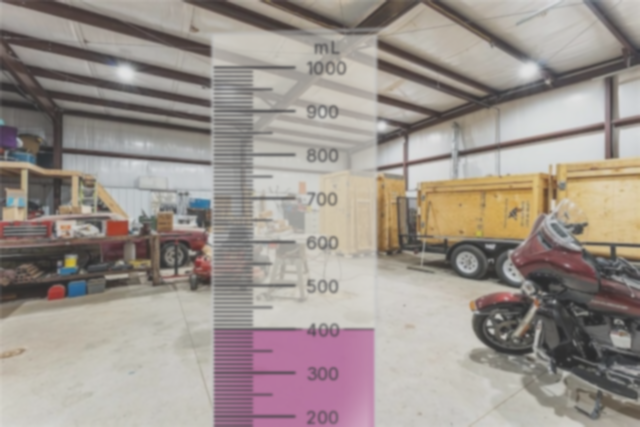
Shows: 400 mL
